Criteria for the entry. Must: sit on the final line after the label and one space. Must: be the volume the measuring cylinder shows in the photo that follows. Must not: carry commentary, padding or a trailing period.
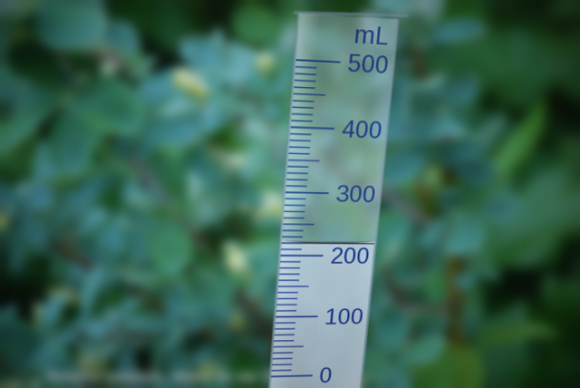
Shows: 220 mL
